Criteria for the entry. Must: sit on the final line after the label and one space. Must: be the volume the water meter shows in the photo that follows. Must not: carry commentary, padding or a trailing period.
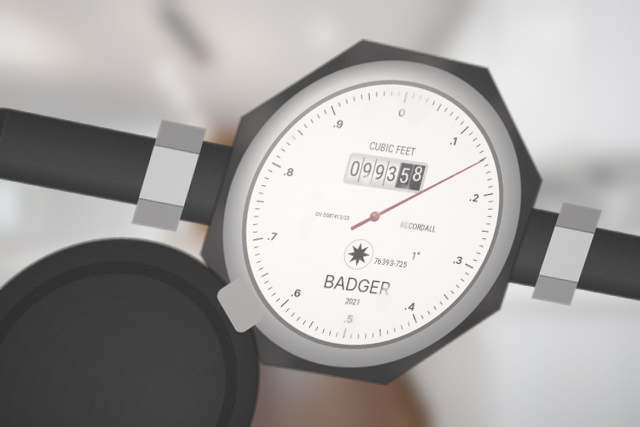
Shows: 99358.15 ft³
